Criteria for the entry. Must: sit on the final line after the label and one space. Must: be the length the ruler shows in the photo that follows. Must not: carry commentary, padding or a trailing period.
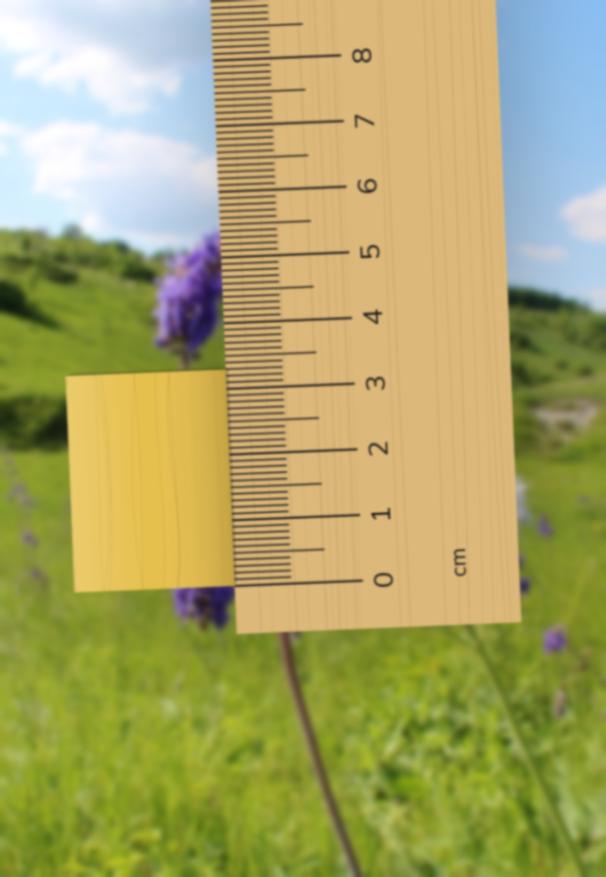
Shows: 3.3 cm
